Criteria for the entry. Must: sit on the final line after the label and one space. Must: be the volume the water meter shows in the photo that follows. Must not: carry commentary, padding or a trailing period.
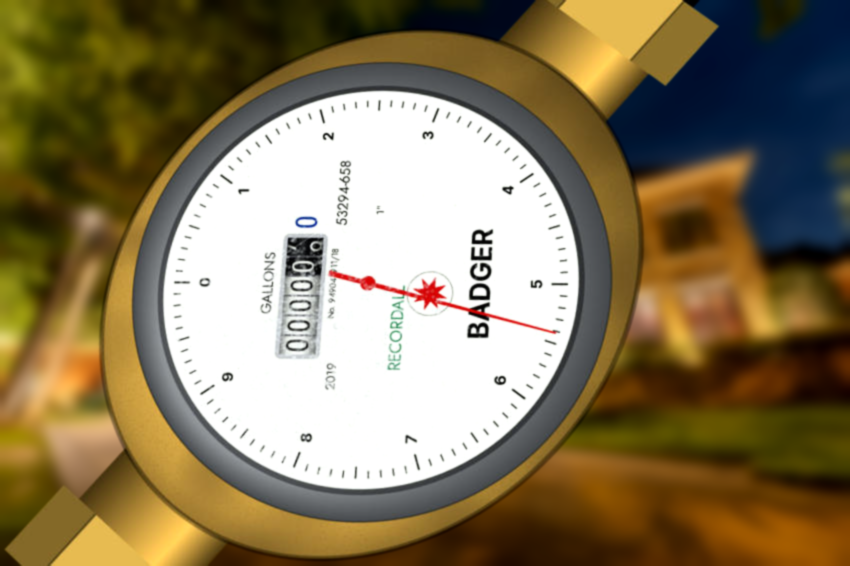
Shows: 75.4 gal
